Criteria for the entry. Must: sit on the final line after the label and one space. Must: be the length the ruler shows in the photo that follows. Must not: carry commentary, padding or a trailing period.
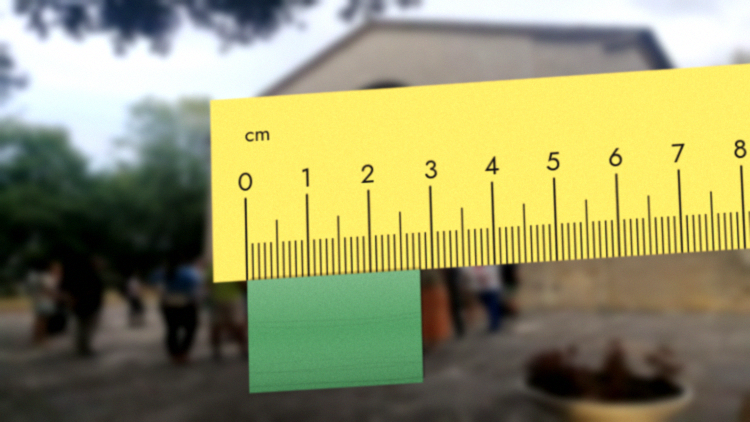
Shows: 2.8 cm
